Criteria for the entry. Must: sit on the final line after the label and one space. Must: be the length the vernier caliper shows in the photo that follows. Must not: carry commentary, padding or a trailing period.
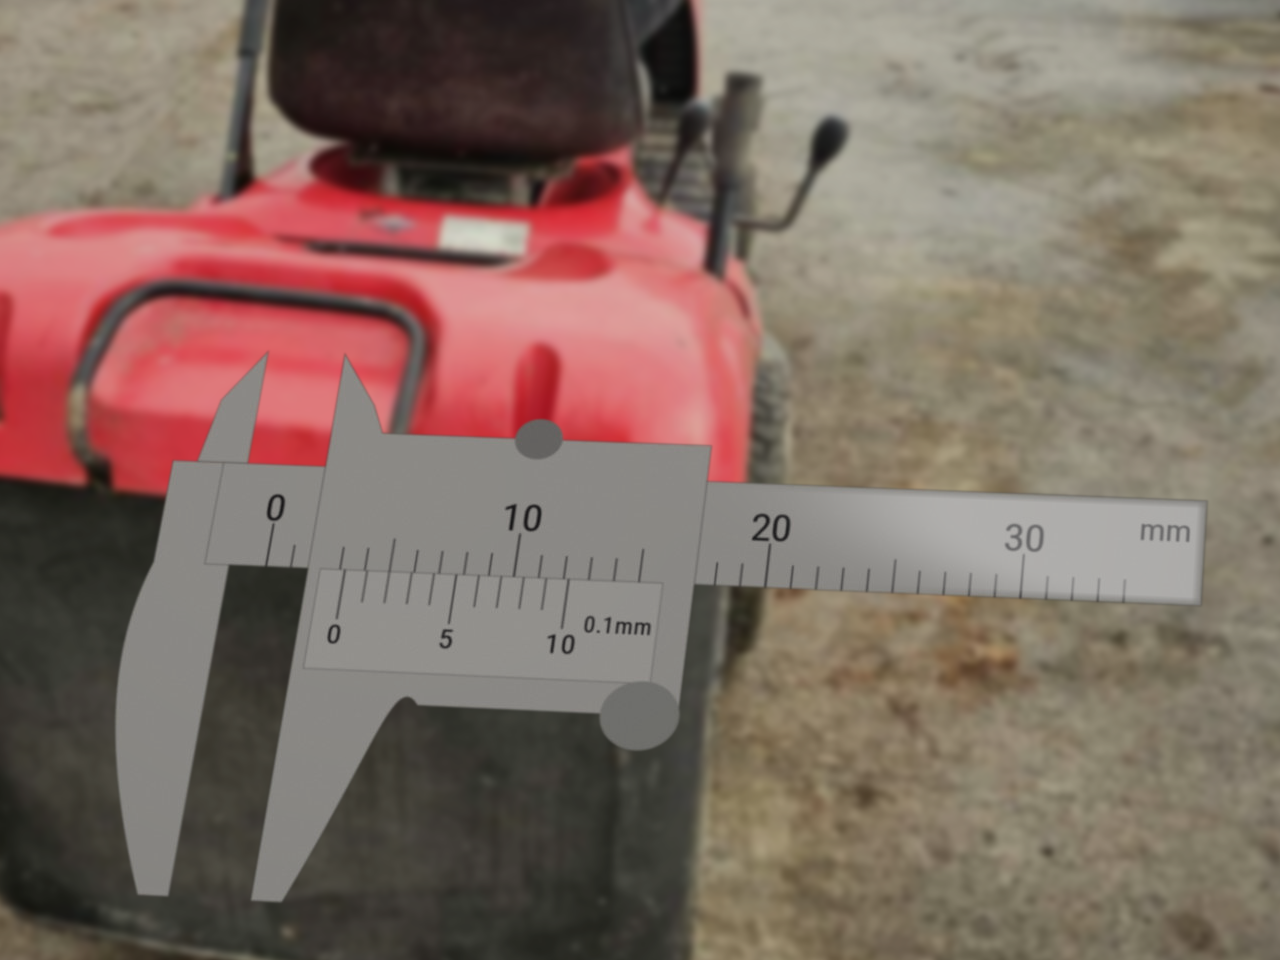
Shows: 3.2 mm
